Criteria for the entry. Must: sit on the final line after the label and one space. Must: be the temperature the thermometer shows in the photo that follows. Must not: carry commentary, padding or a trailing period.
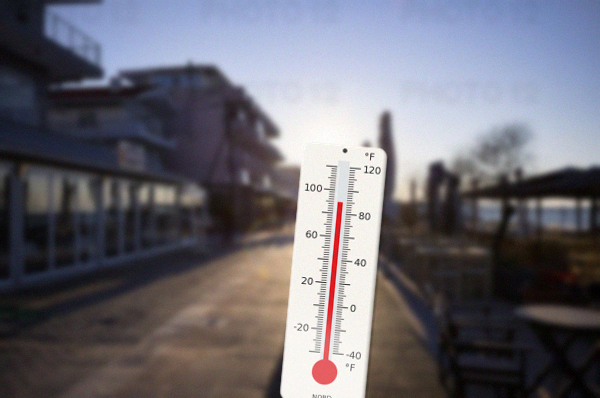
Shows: 90 °F
